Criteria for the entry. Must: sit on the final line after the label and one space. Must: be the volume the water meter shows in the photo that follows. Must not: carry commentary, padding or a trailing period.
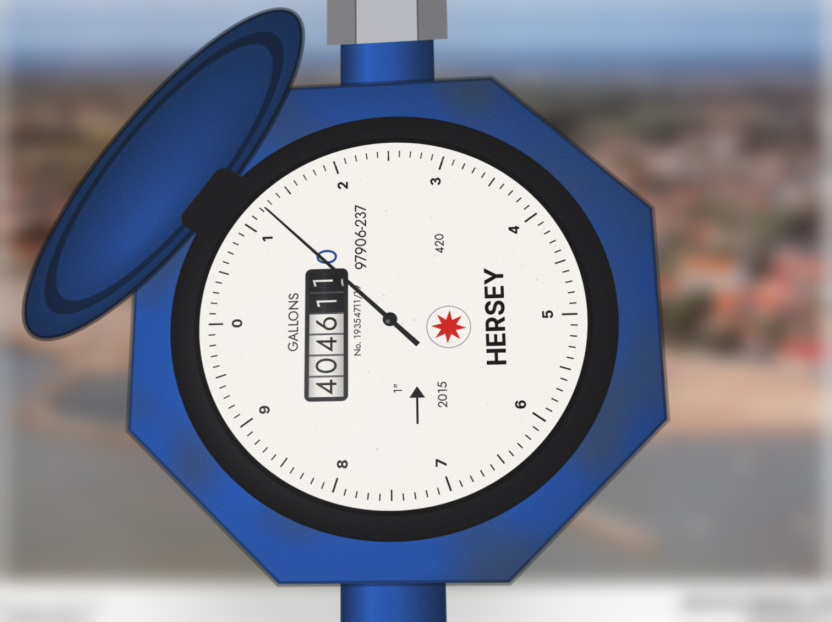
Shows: 4046111.2 gal
